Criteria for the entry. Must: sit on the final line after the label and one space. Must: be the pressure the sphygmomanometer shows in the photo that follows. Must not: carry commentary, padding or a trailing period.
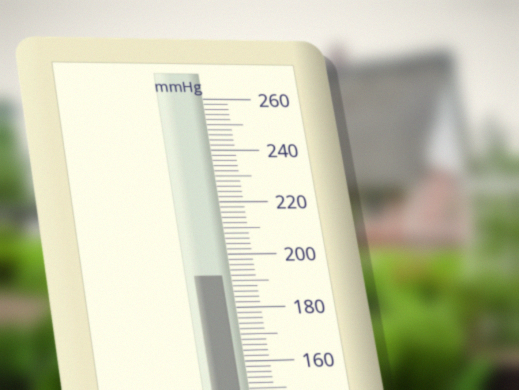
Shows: 192 mmHg
